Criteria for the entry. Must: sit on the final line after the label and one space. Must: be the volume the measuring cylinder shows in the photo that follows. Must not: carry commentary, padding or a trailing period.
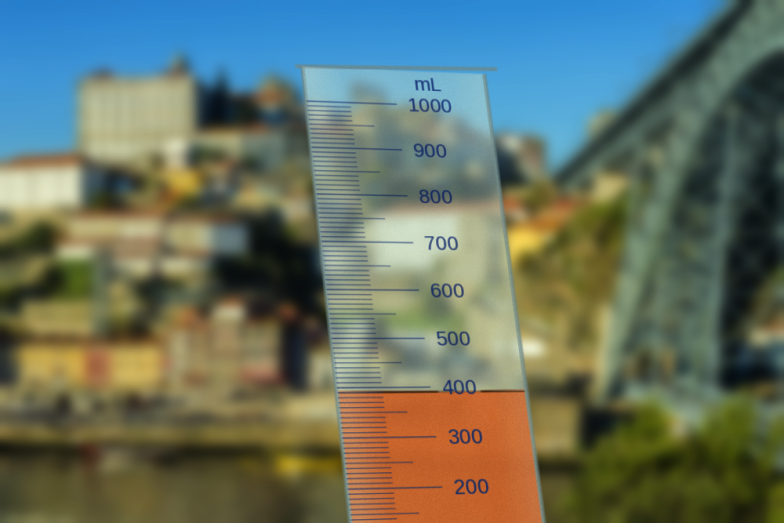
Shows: 390 mL
